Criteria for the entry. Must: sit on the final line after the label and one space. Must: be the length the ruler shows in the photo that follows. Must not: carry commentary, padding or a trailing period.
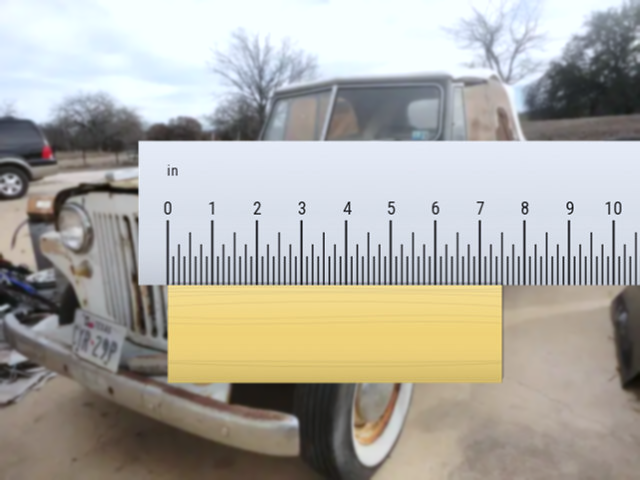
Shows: 7.5 in
